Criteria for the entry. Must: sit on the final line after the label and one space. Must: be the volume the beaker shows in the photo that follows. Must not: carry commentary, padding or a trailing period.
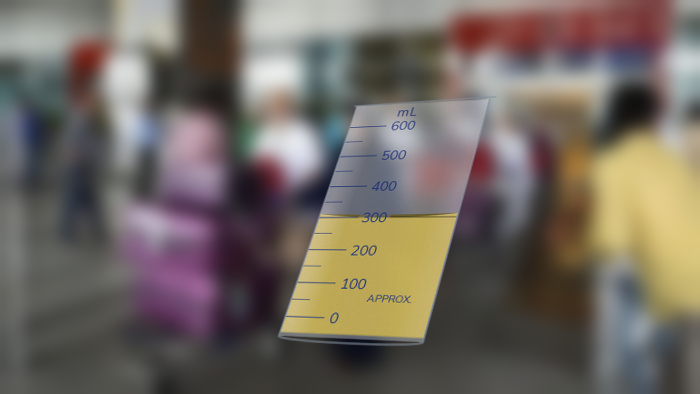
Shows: 300 mL
